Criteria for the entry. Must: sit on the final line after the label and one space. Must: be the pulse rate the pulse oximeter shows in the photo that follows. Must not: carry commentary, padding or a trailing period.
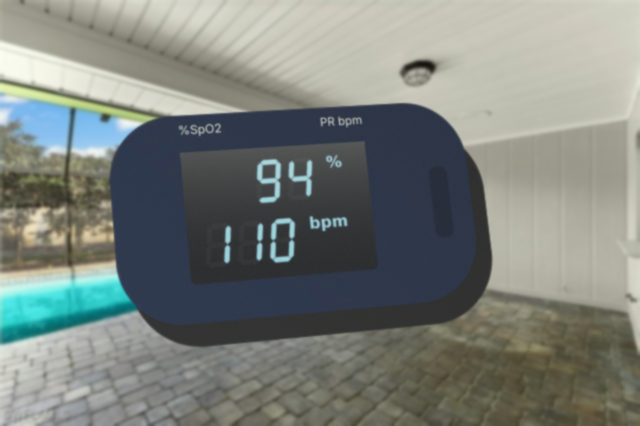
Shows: 110 bpm
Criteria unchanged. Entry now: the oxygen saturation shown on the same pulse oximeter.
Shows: 94 %
